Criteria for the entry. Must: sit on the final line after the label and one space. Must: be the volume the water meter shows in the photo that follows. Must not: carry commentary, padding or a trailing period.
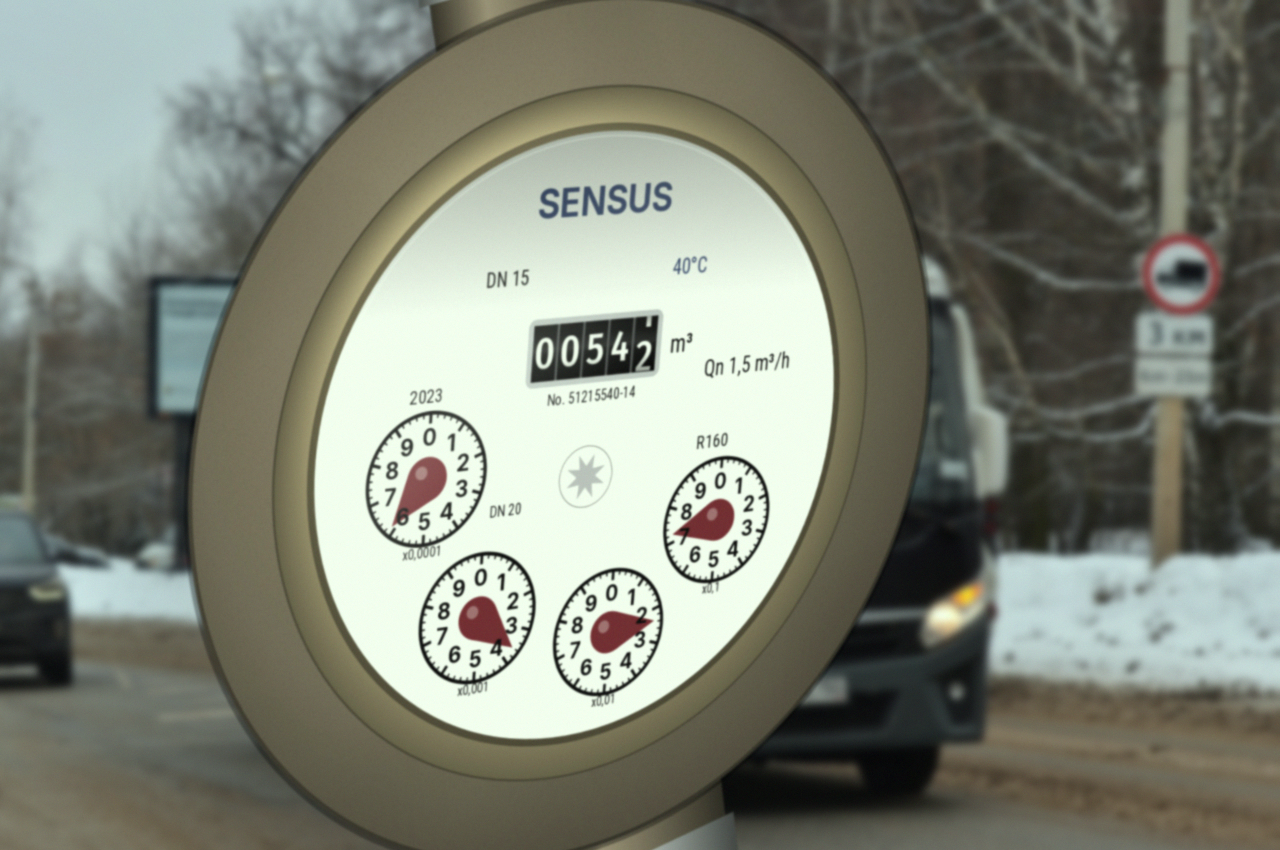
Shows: 541.7236 m³
